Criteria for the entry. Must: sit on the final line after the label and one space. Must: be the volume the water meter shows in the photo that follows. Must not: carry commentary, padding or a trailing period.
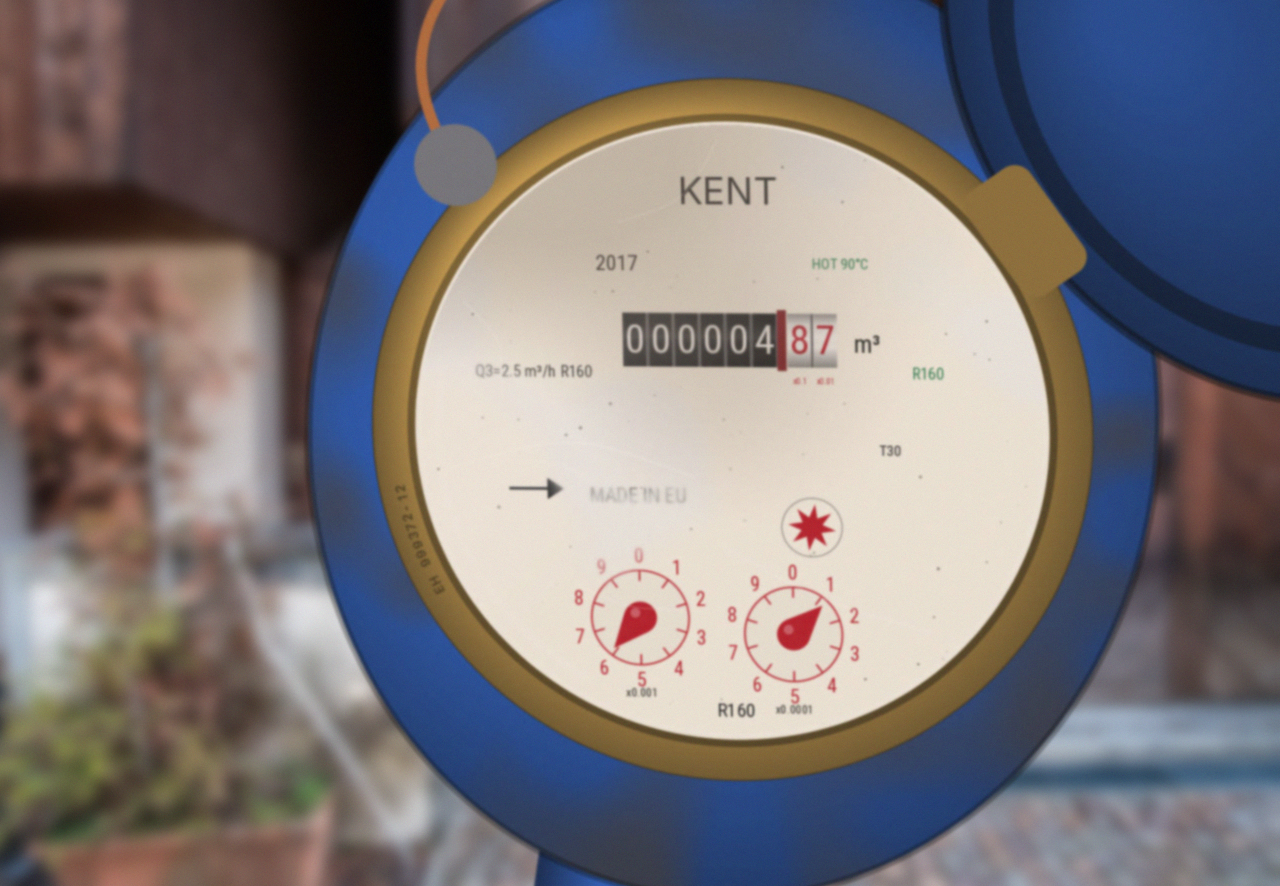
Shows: 4.8761 m³
